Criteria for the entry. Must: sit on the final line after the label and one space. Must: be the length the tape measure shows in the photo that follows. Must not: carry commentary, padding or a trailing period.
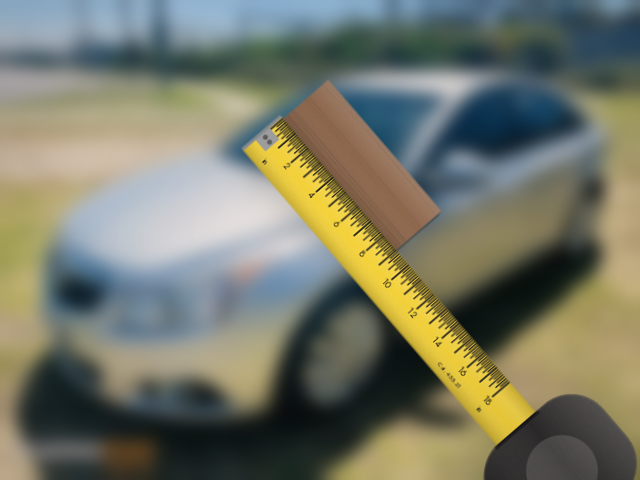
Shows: 9 in
